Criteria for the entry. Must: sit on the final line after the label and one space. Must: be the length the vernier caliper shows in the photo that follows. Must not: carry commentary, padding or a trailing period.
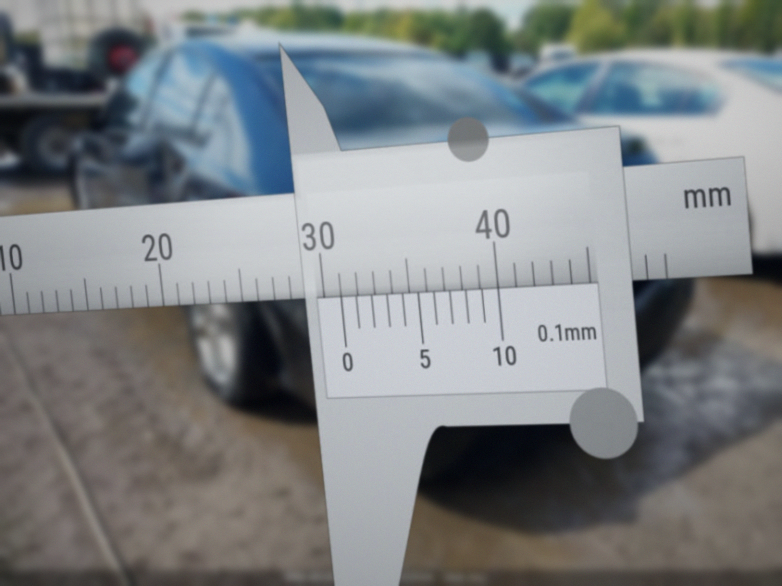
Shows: 31.0 mm
